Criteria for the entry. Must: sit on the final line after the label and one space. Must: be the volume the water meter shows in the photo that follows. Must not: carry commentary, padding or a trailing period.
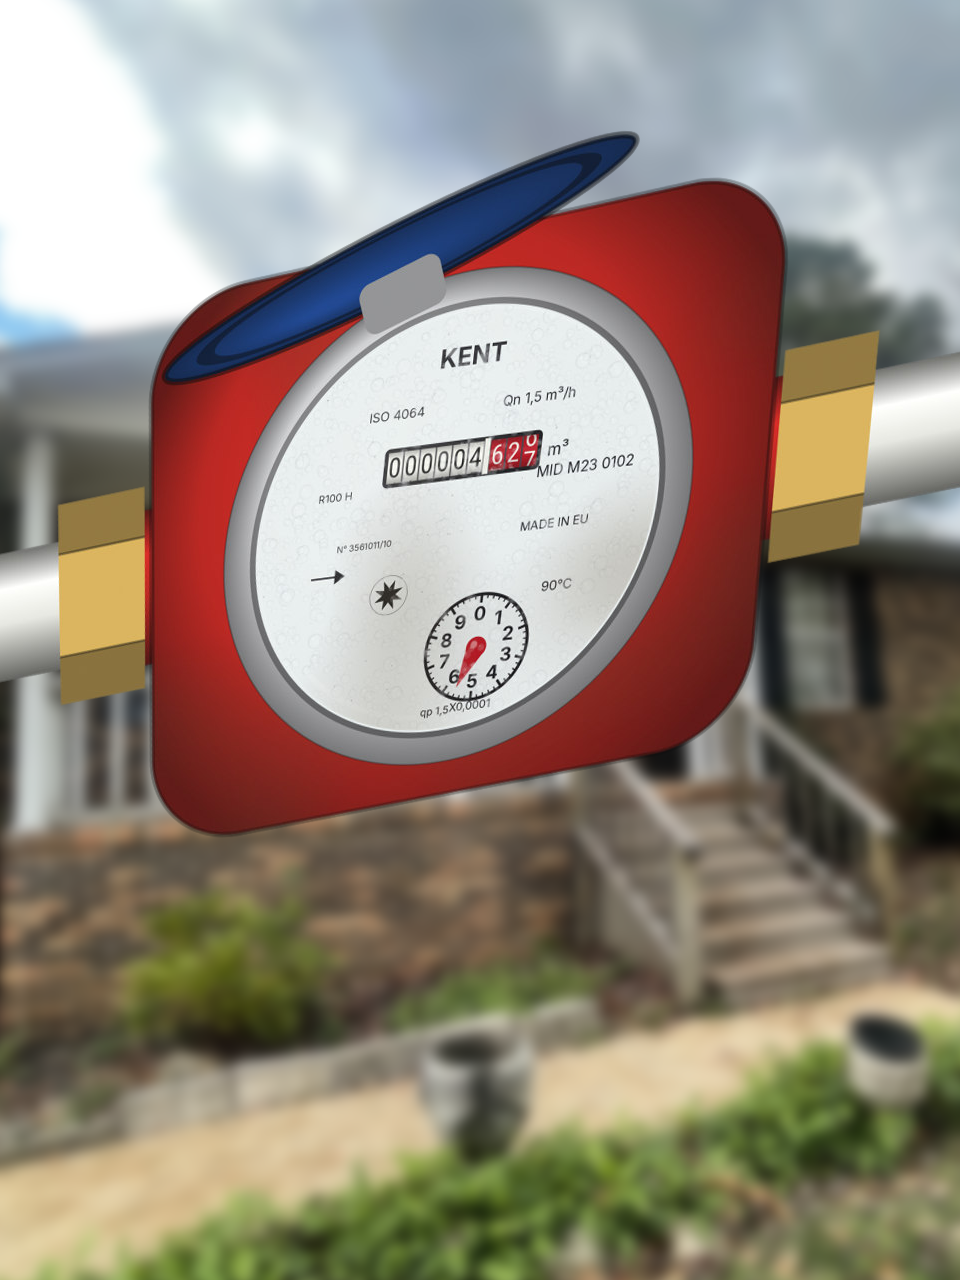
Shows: 4.6265 m³
